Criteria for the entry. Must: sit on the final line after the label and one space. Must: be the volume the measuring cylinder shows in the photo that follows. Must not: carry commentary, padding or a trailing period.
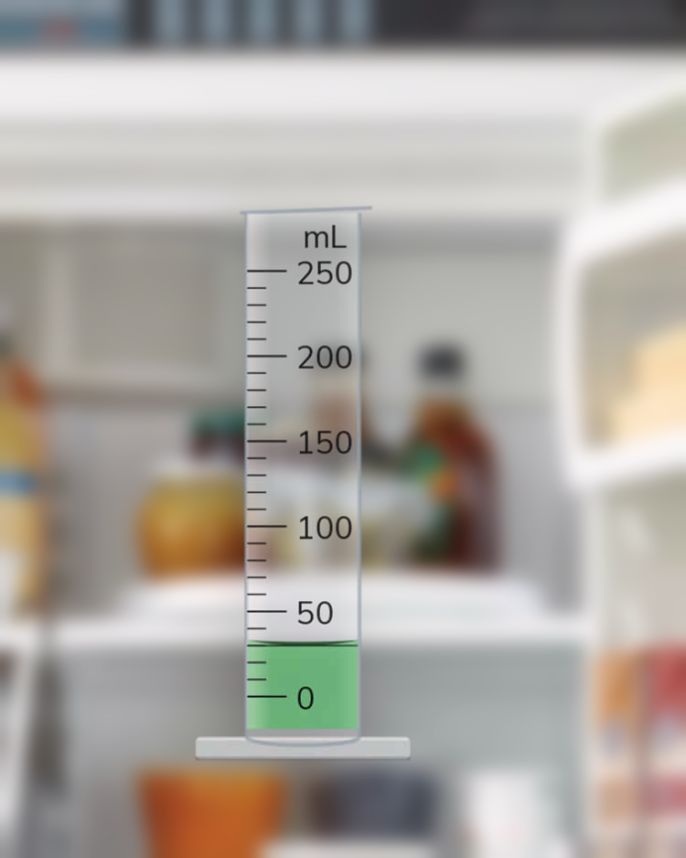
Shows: 30 mL
